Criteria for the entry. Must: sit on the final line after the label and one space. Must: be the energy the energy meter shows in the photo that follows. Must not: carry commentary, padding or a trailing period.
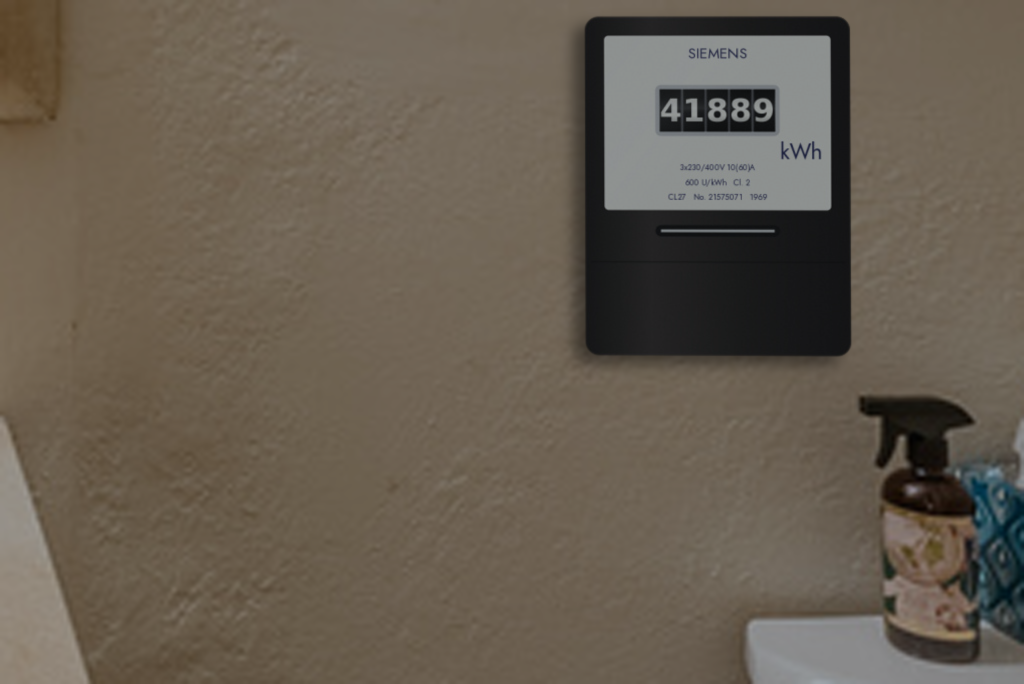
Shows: 41889 kWh
